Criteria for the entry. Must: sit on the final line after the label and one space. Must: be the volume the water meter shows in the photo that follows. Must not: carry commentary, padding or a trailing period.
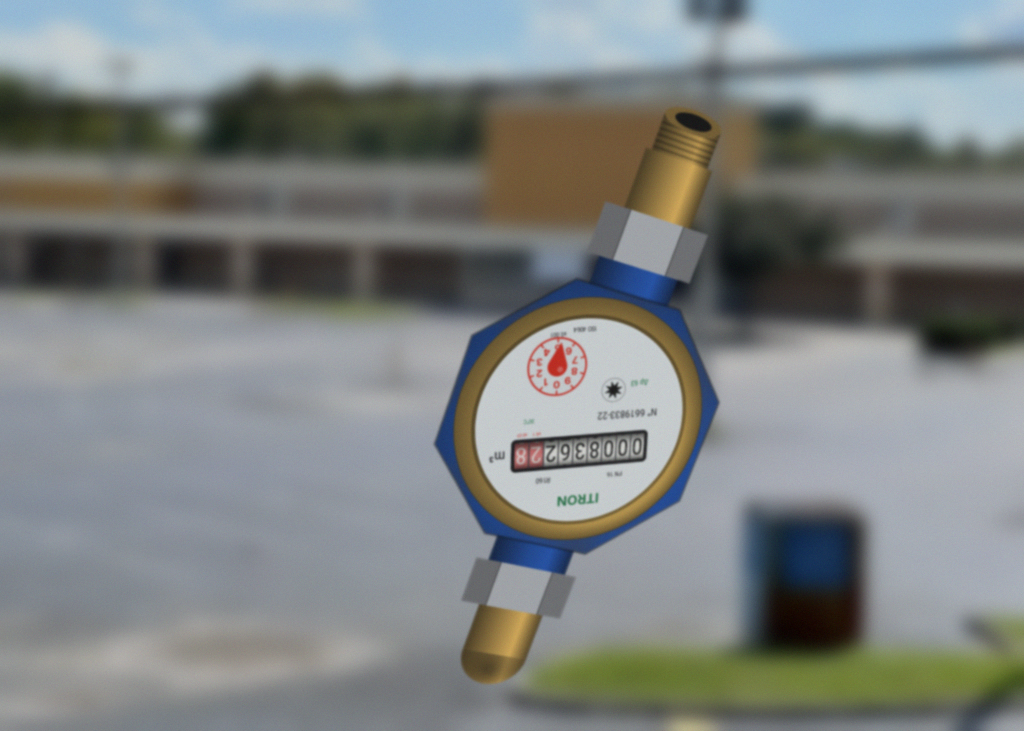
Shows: 8362.285 m³
